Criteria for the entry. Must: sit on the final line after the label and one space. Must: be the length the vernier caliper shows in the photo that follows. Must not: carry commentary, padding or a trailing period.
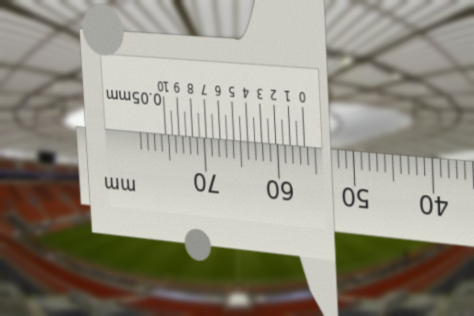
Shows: 56.4 mm
